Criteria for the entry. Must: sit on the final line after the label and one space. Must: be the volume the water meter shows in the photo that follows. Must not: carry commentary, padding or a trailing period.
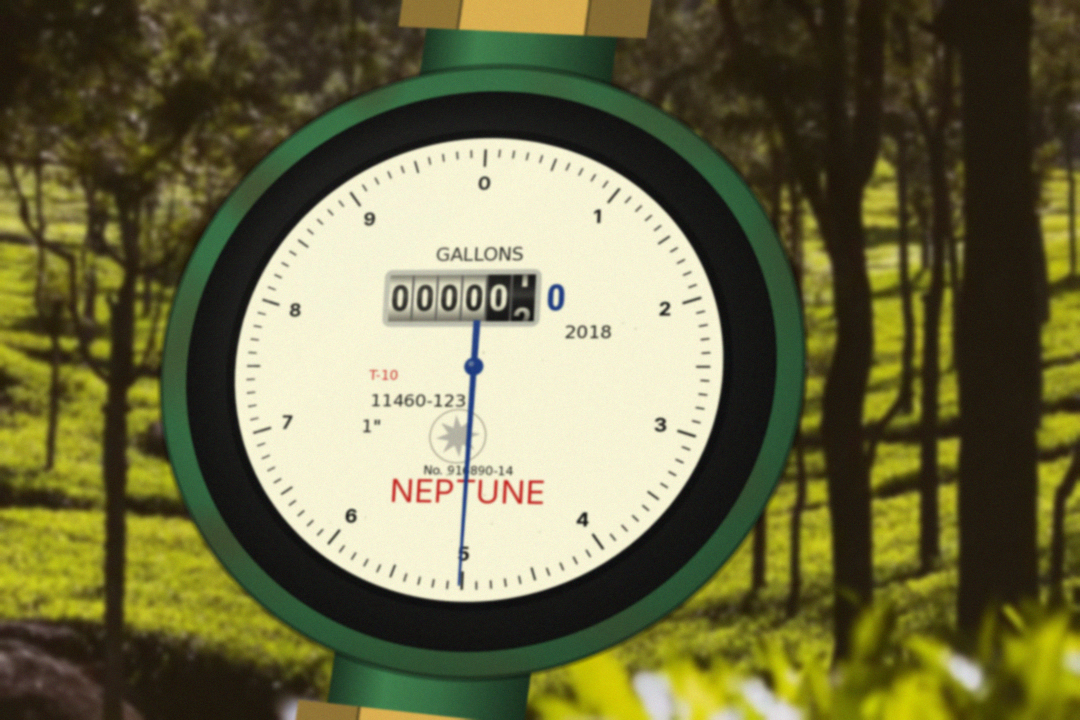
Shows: 15.0 gal
